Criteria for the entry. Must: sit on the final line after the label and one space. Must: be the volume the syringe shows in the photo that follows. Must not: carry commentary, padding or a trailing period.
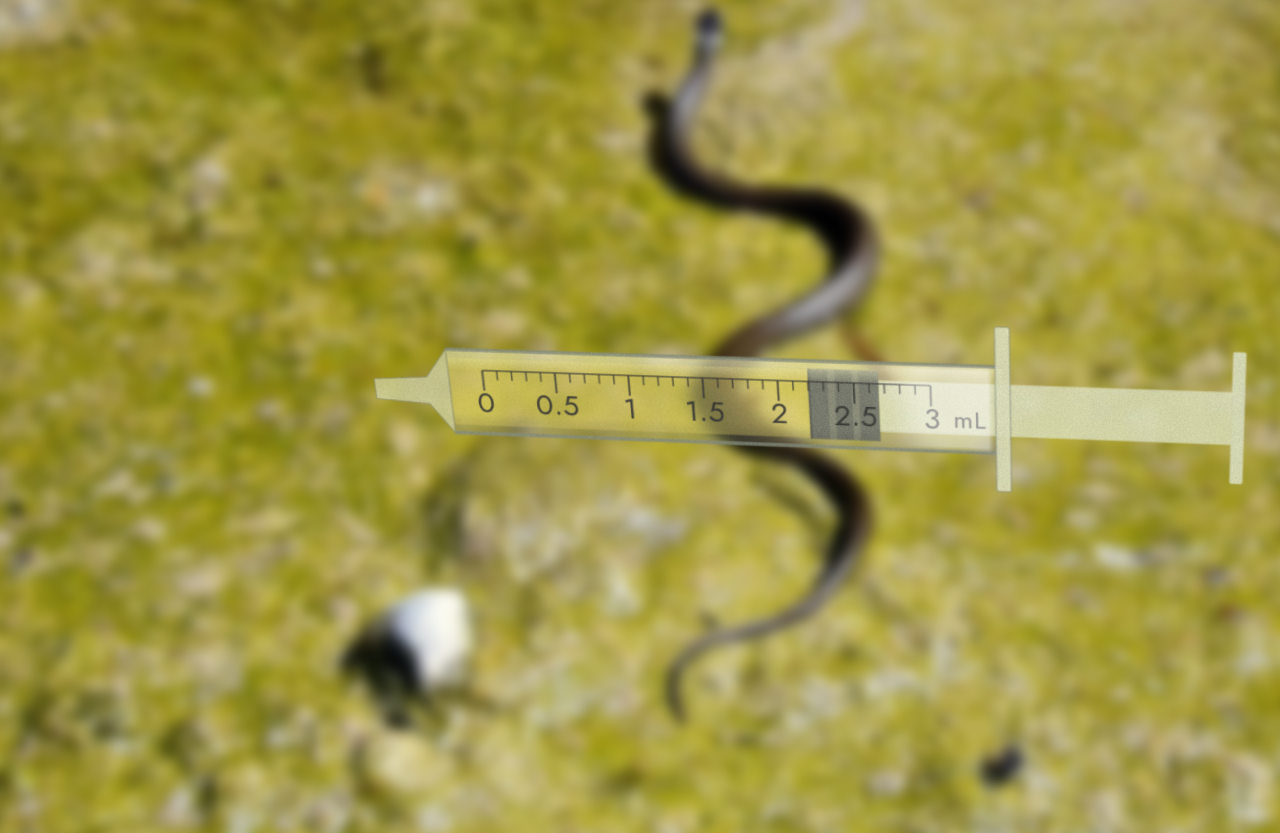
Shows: 2.2 mL
